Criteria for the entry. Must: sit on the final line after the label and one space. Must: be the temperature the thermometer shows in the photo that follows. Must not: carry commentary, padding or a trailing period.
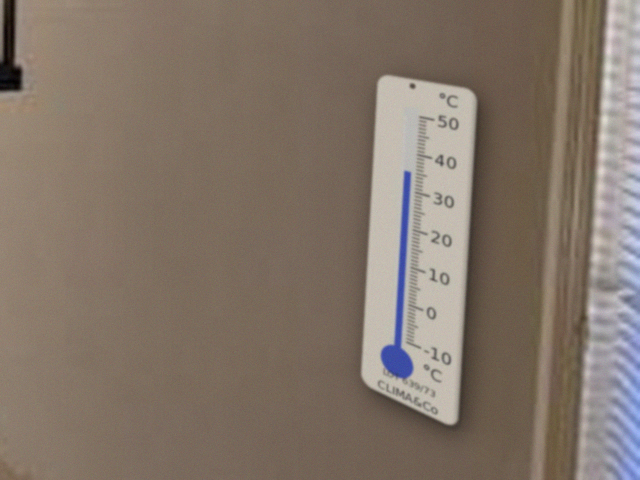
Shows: 35 °C
